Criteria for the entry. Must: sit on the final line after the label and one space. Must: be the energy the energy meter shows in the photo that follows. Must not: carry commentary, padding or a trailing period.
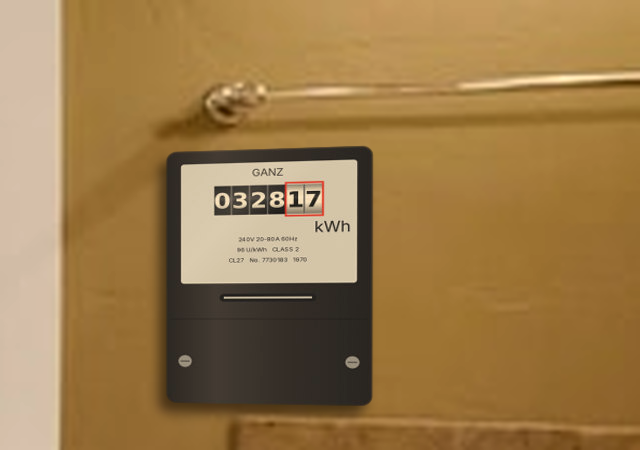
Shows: 328.17 kWh
